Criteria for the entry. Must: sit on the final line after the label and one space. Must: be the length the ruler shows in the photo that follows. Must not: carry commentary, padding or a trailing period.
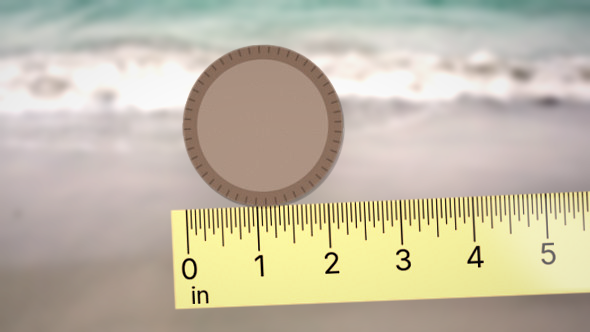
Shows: 2.25 in
